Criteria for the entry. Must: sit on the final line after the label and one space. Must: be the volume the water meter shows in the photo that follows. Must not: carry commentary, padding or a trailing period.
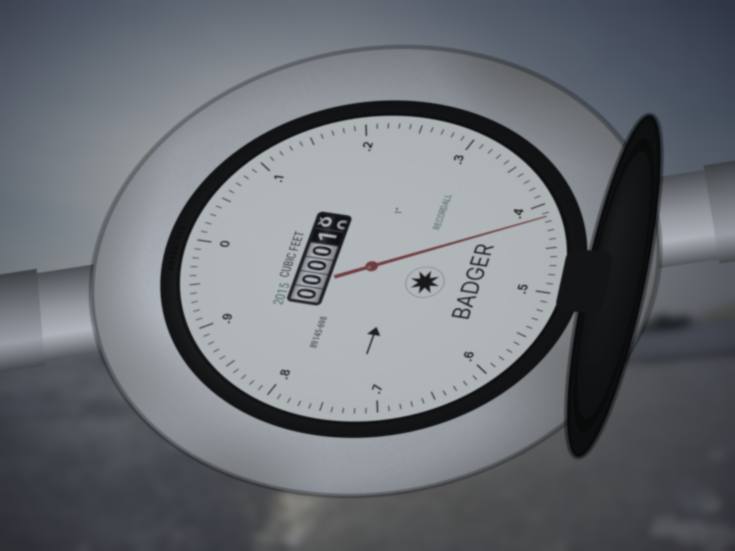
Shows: 18.41 ft³
